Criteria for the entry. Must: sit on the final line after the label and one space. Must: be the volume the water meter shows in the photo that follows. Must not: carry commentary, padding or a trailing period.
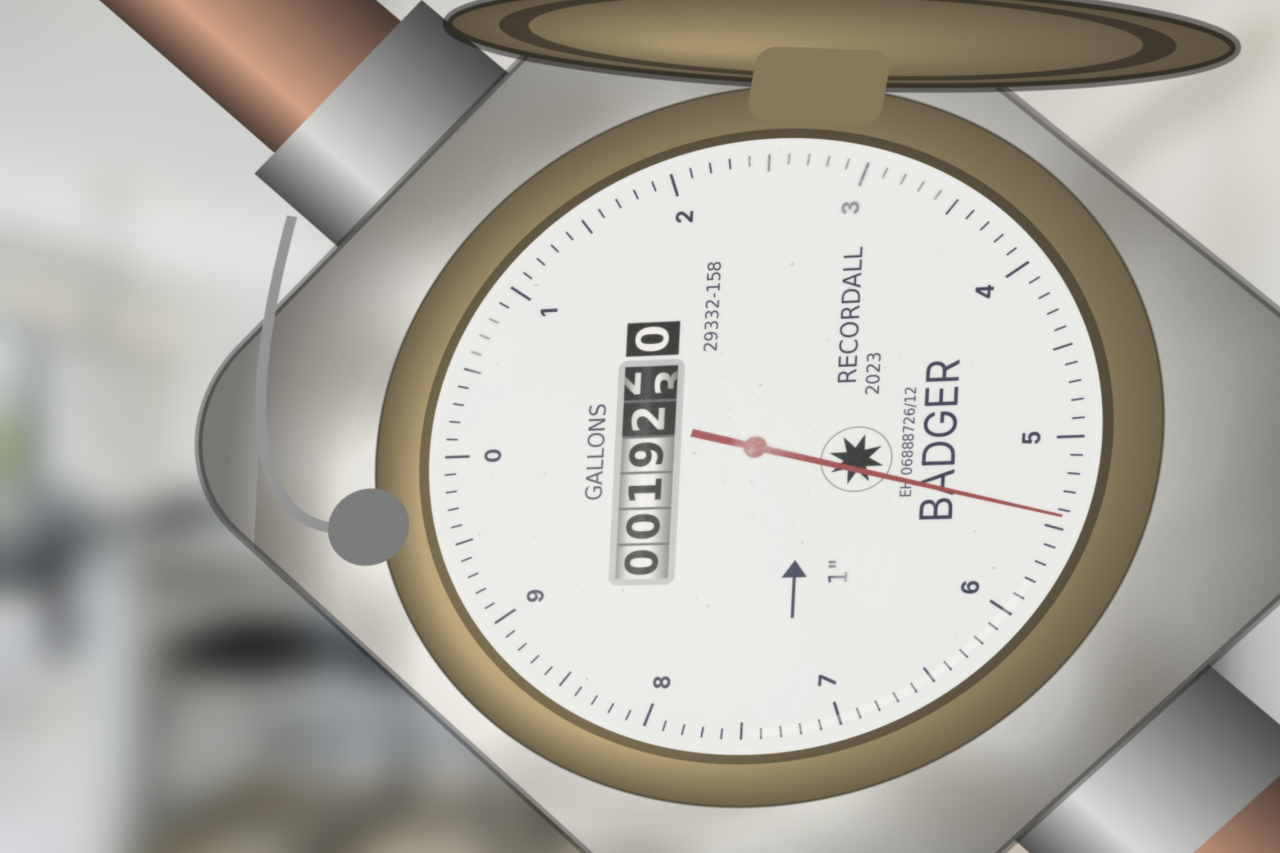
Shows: 19225.4 gal
